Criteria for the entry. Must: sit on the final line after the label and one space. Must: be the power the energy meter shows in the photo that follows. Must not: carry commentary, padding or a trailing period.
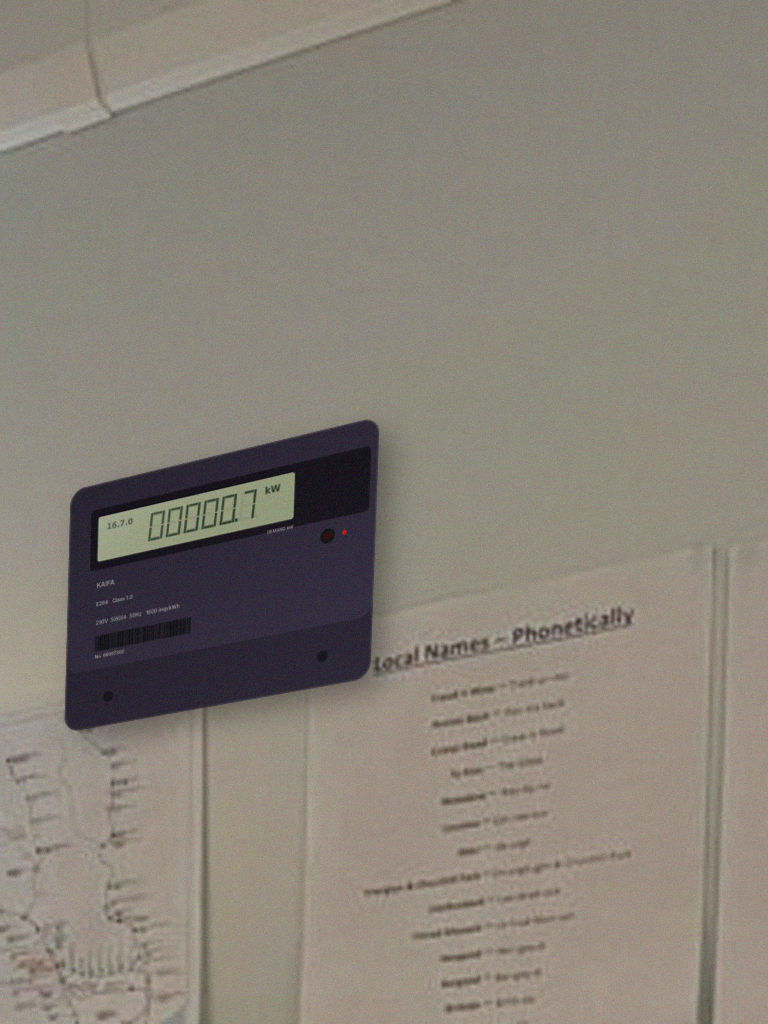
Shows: 0.7 kW
